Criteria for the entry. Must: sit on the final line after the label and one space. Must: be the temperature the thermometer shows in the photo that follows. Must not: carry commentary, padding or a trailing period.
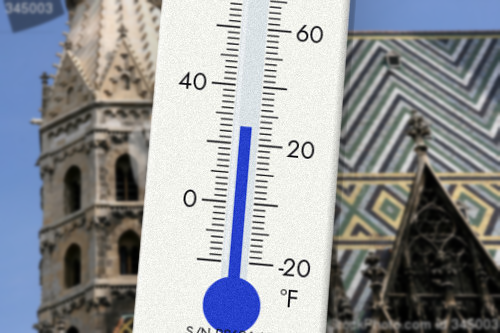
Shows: 26 °F
